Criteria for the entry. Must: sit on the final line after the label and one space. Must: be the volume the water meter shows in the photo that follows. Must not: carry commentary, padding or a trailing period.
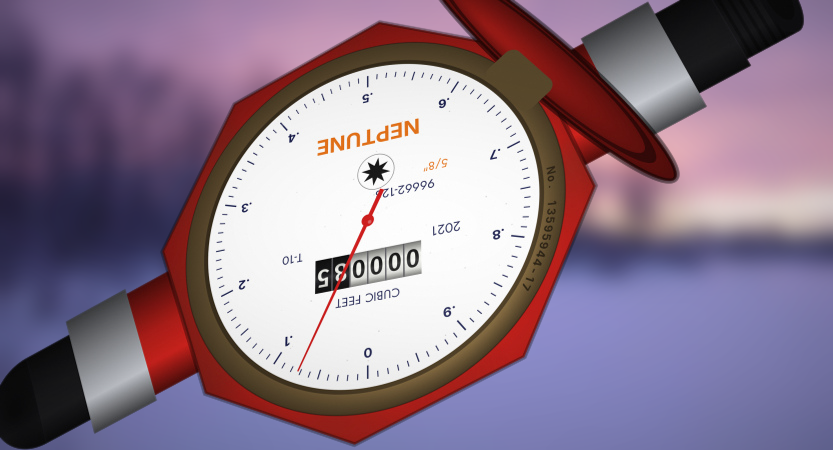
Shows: 85.07 ft³
